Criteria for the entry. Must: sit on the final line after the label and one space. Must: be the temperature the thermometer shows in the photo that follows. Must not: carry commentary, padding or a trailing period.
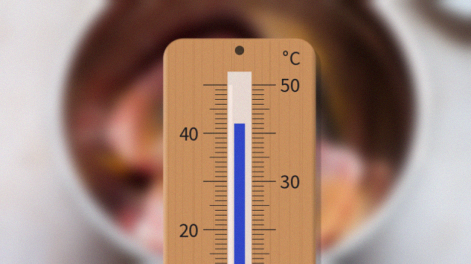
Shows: 42 °C
